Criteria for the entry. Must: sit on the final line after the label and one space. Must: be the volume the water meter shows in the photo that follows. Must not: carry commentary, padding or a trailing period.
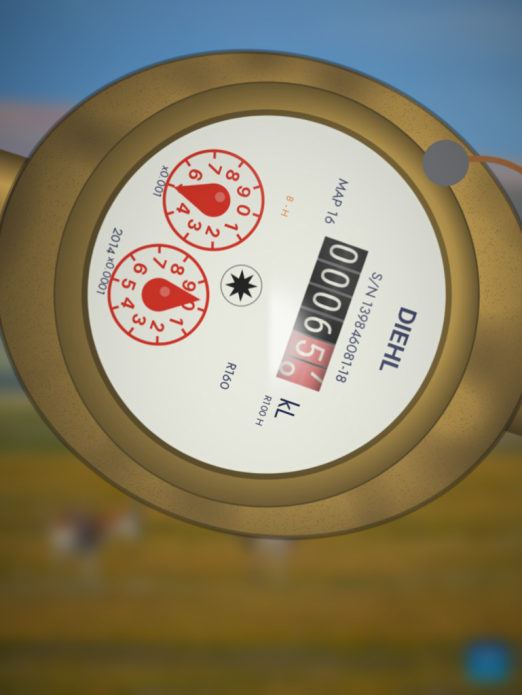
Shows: 6.5749 kL
